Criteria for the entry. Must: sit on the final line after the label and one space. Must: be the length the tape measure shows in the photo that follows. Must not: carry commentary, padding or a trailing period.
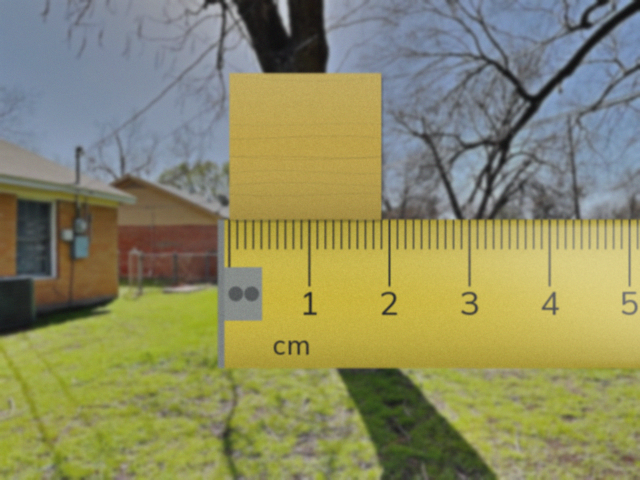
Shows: 1.9 cm
